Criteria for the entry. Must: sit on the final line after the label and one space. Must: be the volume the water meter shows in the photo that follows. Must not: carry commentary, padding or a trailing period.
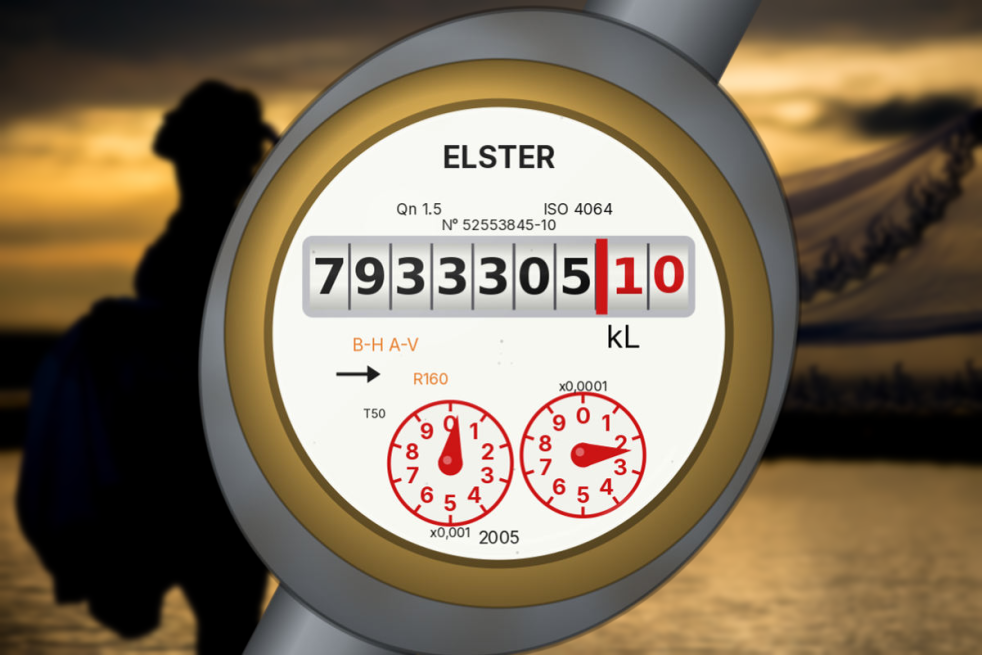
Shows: 7933305.1002 kL
